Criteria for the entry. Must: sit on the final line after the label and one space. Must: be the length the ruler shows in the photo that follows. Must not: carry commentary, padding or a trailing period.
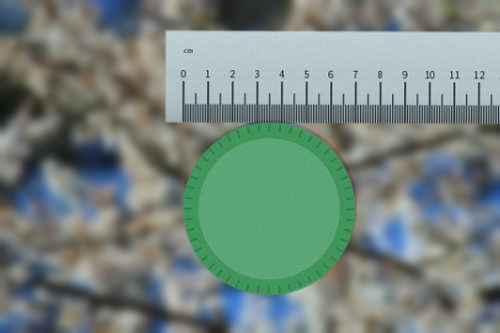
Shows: 7 cm
